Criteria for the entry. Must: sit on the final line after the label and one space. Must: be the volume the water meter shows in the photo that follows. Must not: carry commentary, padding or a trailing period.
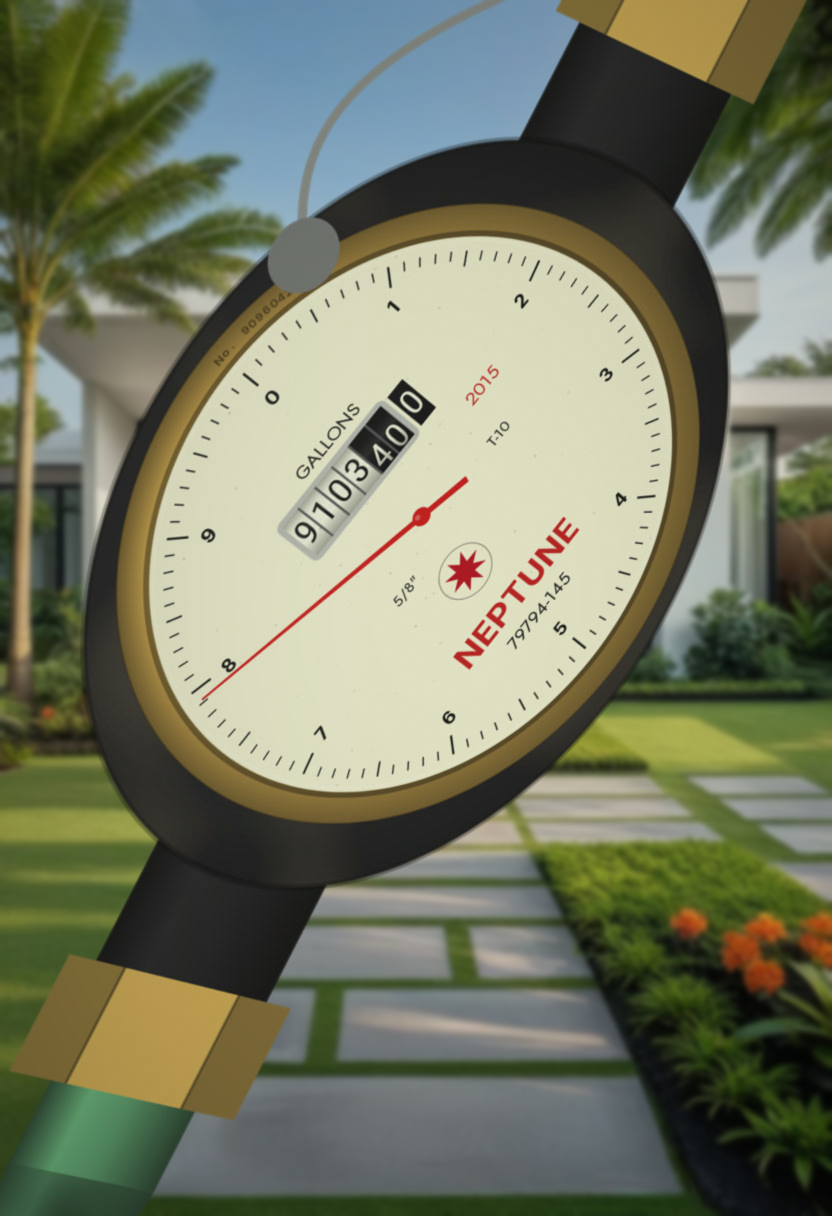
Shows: 9103397.9 gal
